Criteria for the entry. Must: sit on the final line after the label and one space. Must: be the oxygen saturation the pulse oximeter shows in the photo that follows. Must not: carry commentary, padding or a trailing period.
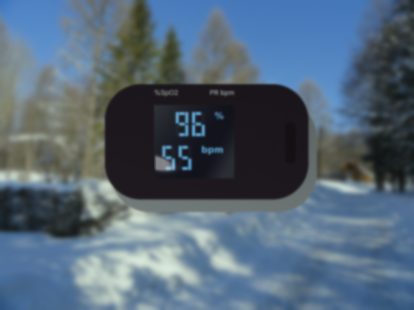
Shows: 96 %
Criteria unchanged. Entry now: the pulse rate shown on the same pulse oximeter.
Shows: 55 bpm
